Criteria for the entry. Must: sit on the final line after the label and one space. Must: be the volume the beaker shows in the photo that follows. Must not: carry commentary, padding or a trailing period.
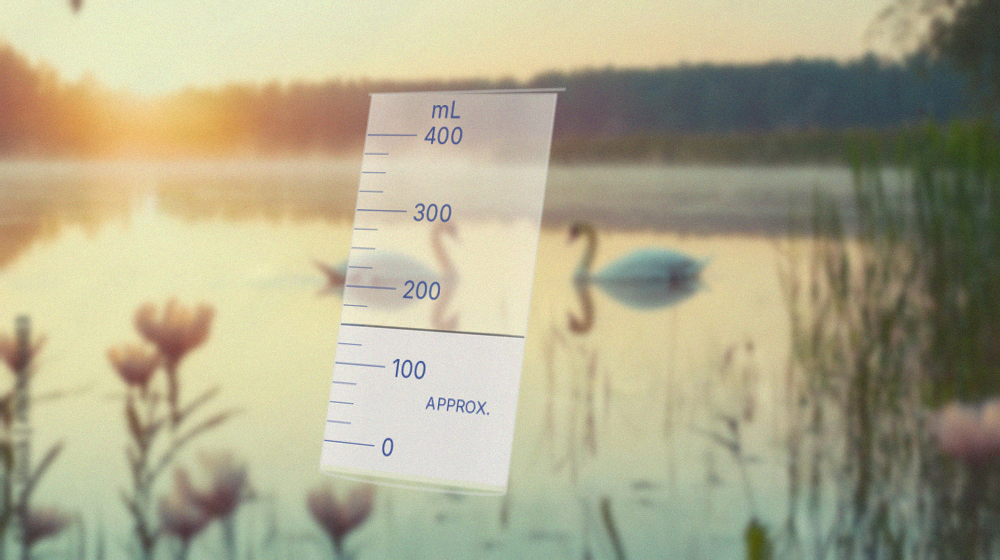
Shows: 150 mL
